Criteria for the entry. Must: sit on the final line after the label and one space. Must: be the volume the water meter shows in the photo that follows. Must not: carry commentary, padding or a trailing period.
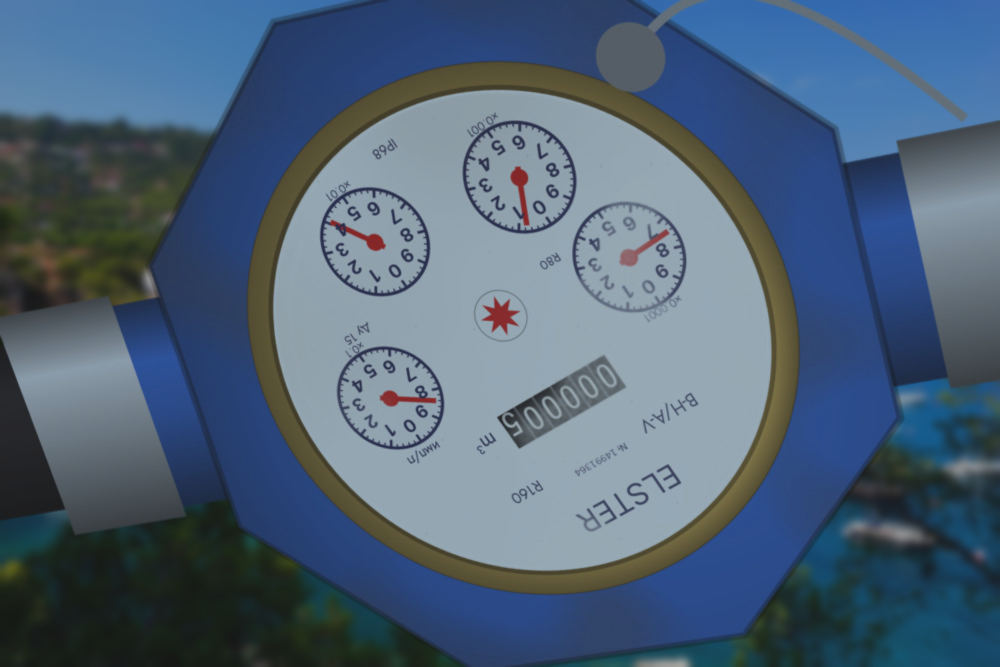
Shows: 4.8407 m³
